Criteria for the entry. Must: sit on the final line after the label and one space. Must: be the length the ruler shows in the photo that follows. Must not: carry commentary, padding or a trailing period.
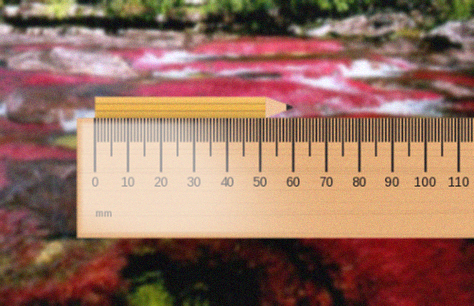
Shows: 60 mm
